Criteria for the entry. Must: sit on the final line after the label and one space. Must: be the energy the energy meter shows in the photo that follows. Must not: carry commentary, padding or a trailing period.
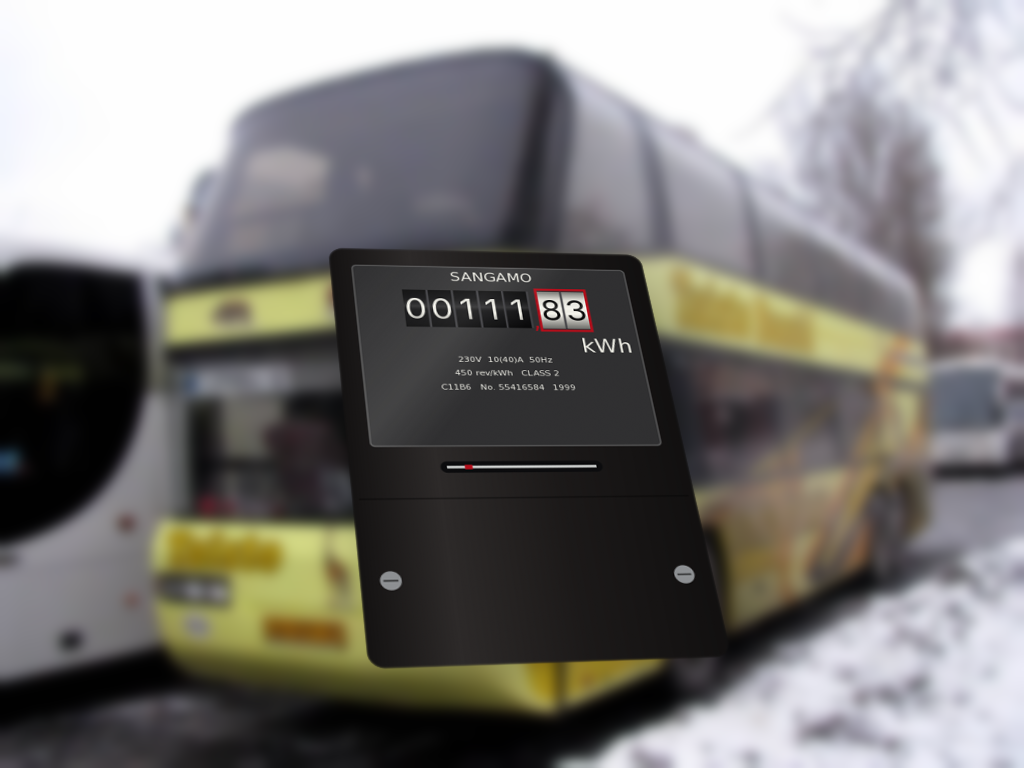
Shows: 111.83 kWh
